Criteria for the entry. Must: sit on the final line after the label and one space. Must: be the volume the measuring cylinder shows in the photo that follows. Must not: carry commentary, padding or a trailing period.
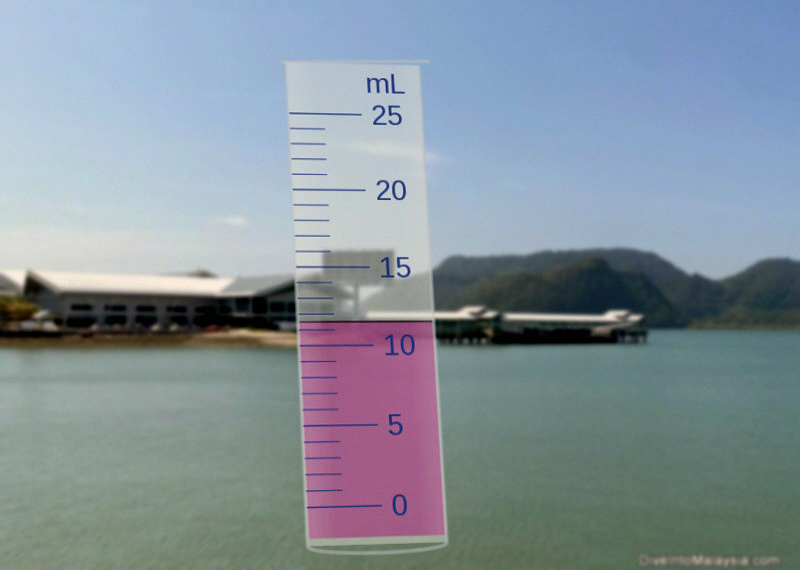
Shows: 11.5 mL
